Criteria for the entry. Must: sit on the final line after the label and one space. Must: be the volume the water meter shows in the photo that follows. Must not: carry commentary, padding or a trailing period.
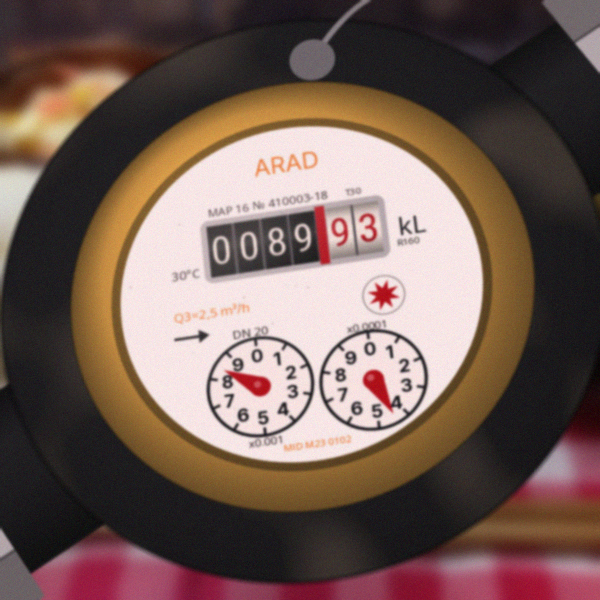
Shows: 89.9384 kL
